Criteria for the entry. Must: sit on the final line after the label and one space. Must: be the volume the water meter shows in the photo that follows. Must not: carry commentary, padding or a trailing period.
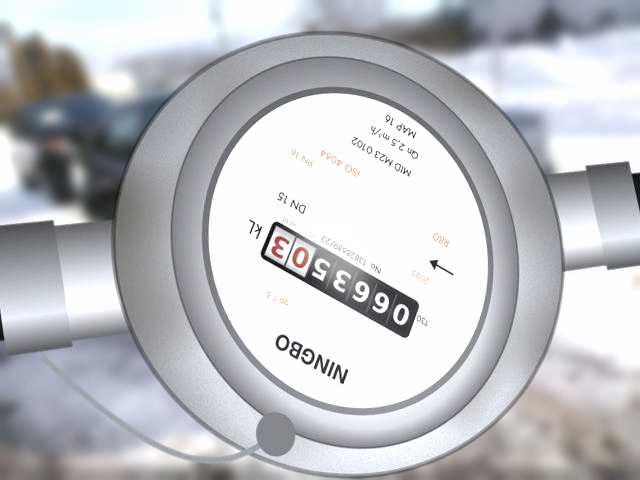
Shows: 6635.03 kL
